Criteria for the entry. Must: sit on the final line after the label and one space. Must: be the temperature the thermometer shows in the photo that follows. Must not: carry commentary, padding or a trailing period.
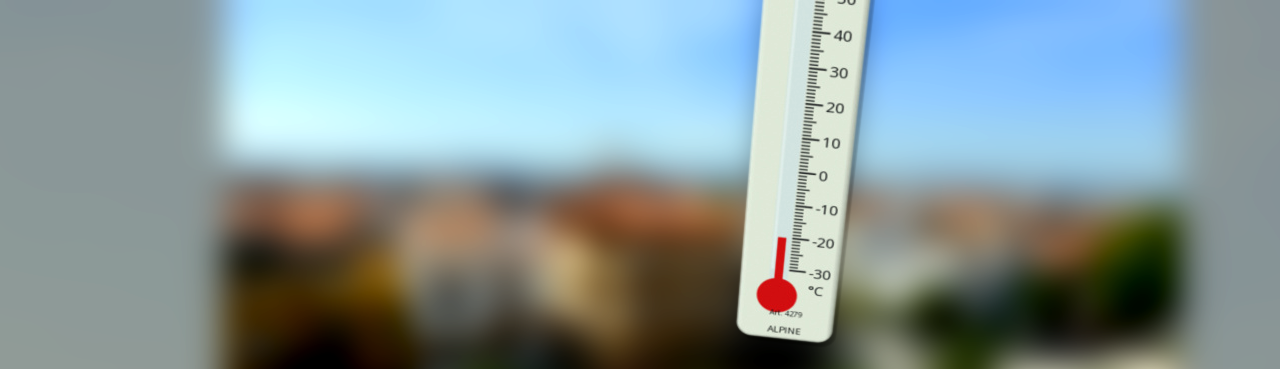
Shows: -20 °C
